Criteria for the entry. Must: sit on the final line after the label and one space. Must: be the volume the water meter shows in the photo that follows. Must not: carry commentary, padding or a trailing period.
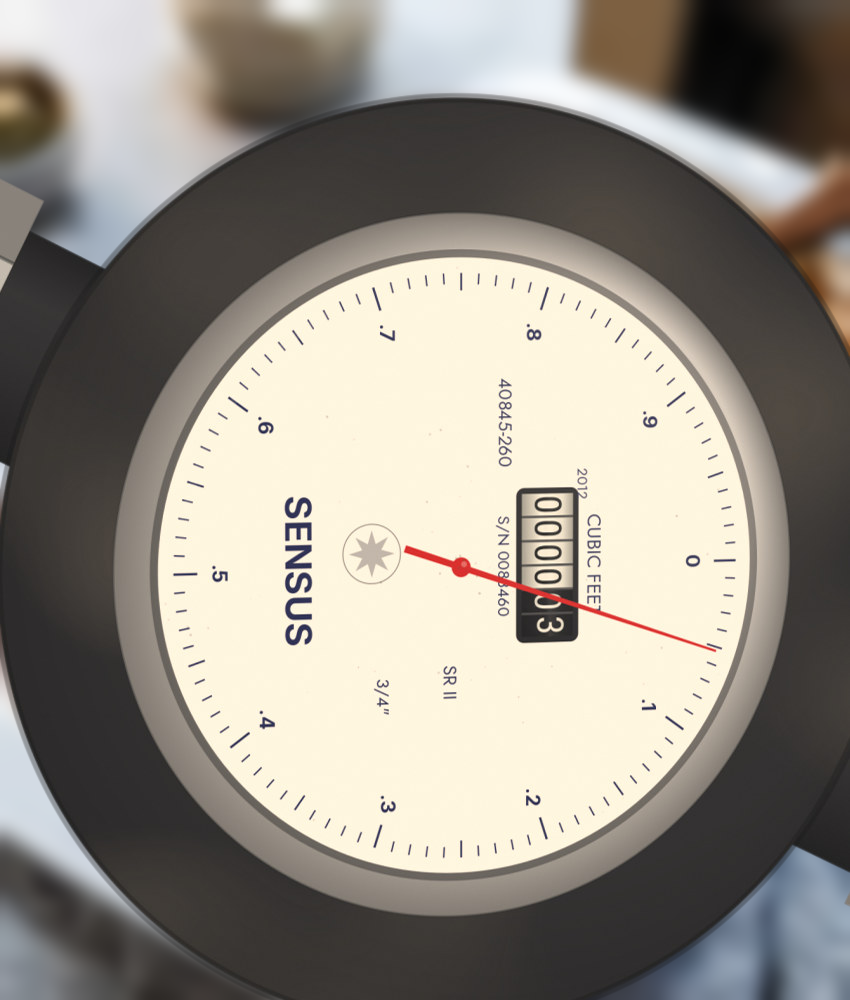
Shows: 3.05 ft³
